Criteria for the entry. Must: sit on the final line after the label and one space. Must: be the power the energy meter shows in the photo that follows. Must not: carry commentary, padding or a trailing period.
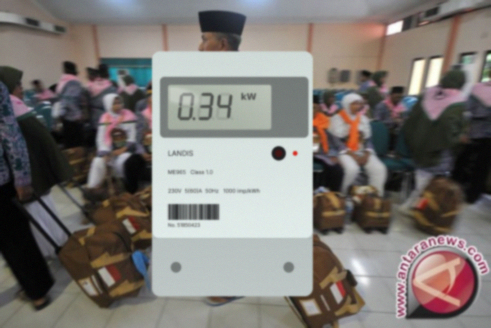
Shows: 0.34 kW
